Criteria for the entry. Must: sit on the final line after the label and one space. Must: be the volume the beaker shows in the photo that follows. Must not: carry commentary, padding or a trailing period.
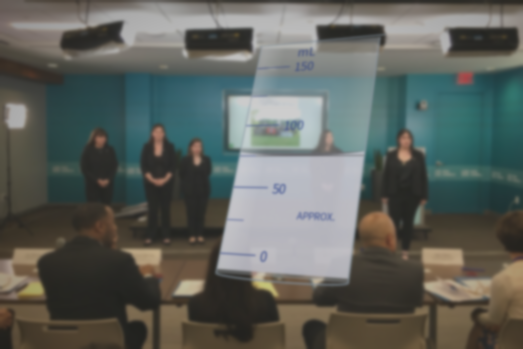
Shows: 75 mL
